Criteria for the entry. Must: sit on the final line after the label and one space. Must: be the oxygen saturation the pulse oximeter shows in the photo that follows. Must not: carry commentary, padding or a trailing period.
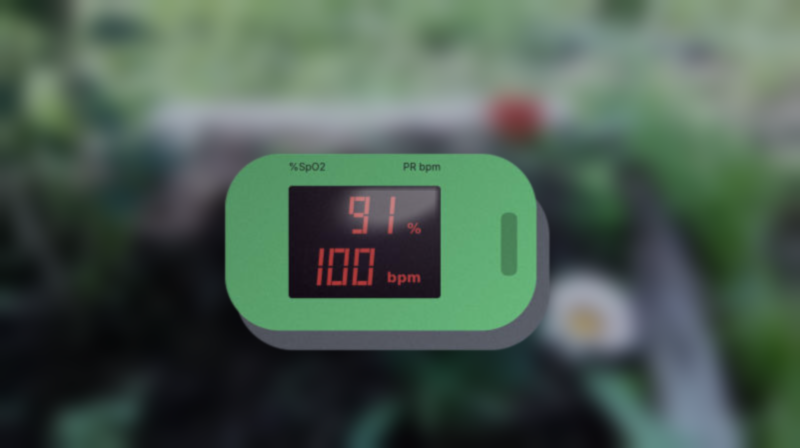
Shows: 91 %
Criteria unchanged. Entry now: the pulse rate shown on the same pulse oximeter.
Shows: 100 bpm
